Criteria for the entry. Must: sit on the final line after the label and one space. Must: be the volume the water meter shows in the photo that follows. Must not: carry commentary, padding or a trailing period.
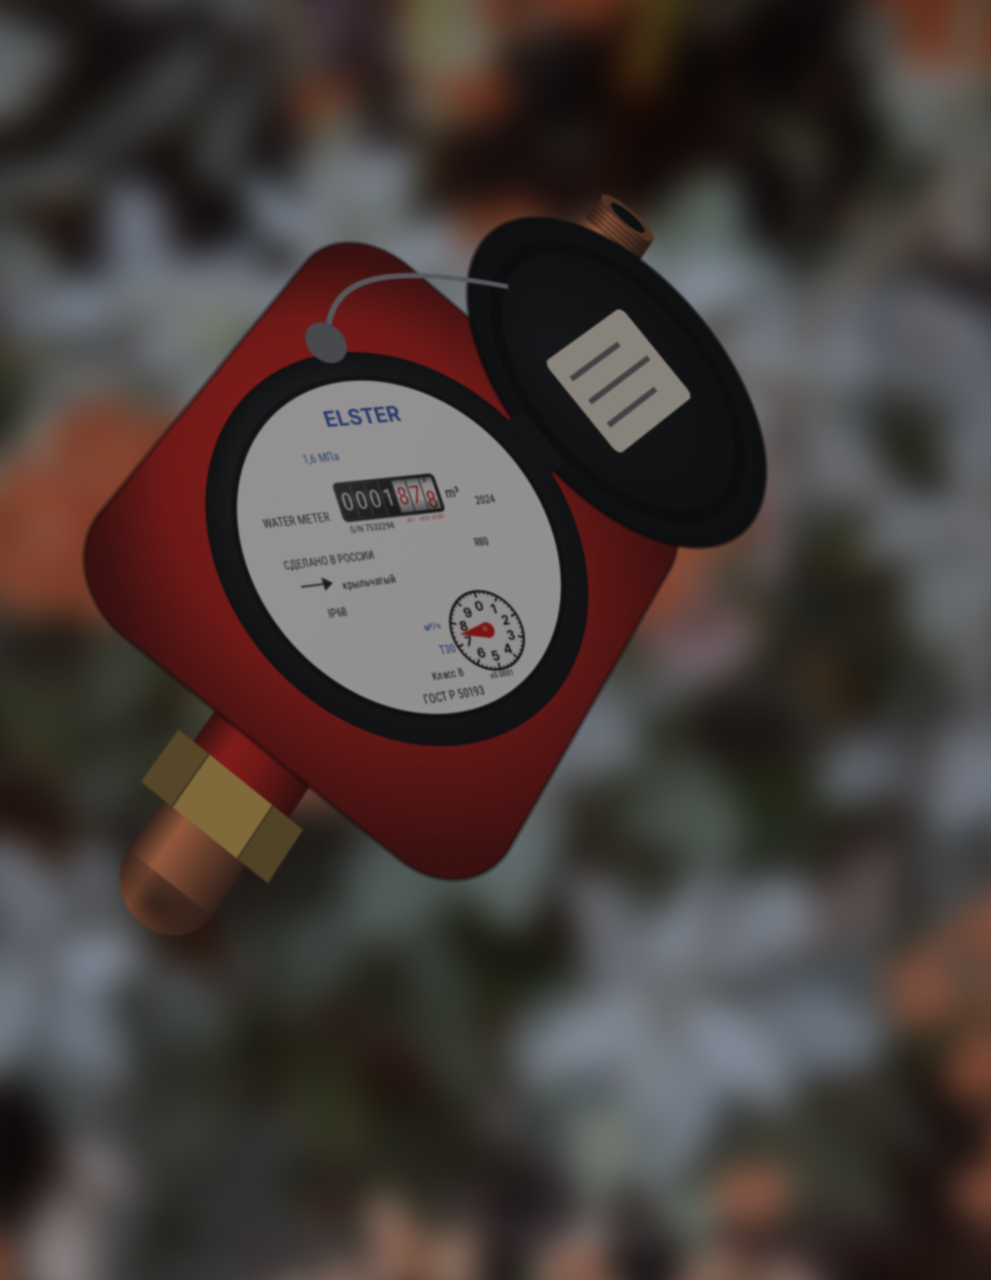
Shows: 1.8777 m³
